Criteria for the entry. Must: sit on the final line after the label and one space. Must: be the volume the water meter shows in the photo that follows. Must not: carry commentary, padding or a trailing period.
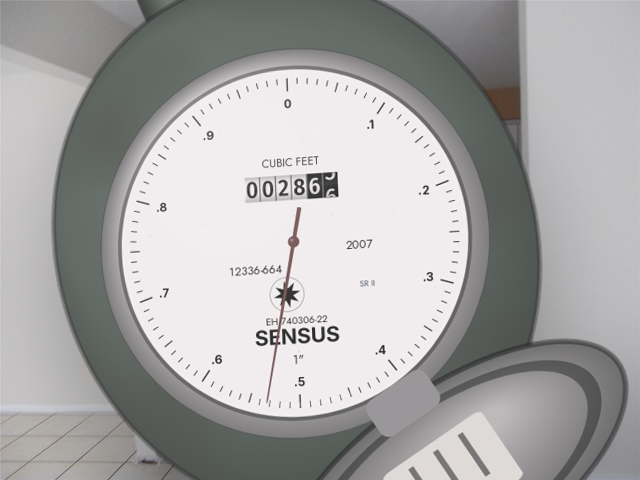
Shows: 2865.53 ft³
